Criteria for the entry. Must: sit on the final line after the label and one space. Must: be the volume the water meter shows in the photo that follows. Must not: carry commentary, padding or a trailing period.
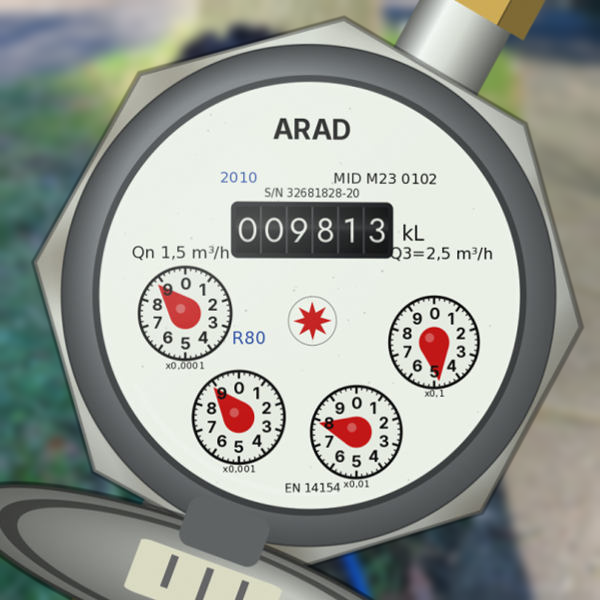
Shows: 9813.4788 kL
